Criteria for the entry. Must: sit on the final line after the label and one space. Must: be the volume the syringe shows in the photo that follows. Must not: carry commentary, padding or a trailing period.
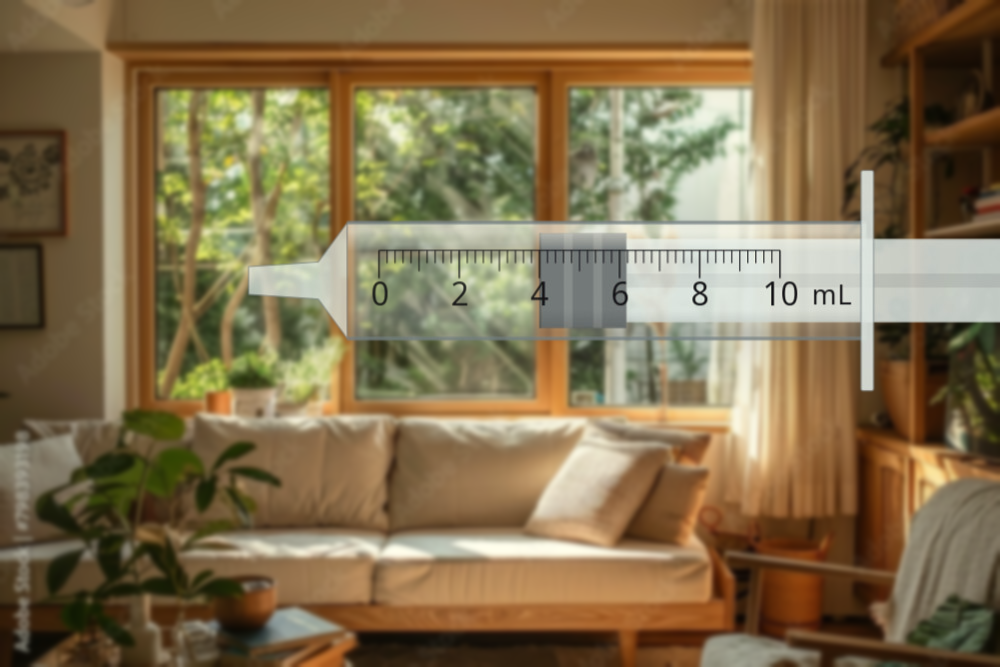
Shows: 4 mL
